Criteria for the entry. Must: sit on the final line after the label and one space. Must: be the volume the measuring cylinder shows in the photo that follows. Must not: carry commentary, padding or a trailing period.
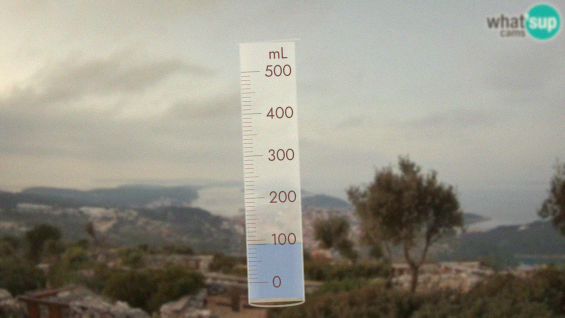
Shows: 90 mL
